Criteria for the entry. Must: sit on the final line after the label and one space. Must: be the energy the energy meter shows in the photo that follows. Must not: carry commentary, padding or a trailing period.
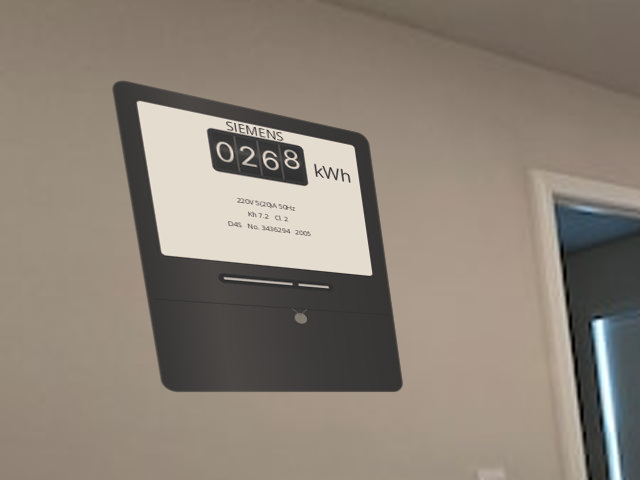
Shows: 268 kWh
